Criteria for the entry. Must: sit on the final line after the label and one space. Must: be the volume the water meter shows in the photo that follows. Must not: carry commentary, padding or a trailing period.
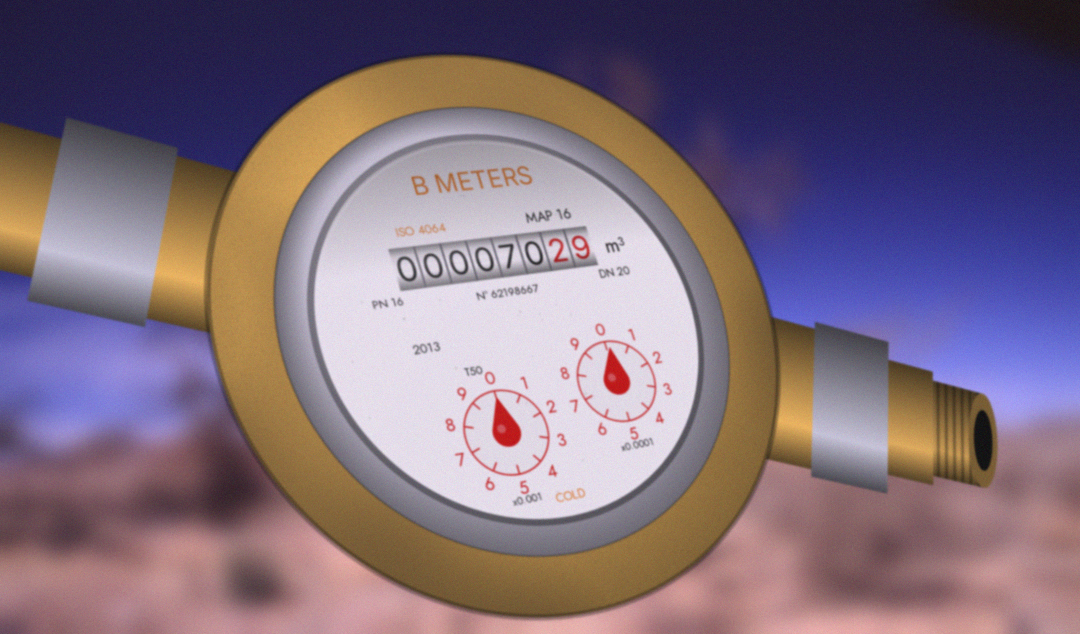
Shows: 70.2900 m³
